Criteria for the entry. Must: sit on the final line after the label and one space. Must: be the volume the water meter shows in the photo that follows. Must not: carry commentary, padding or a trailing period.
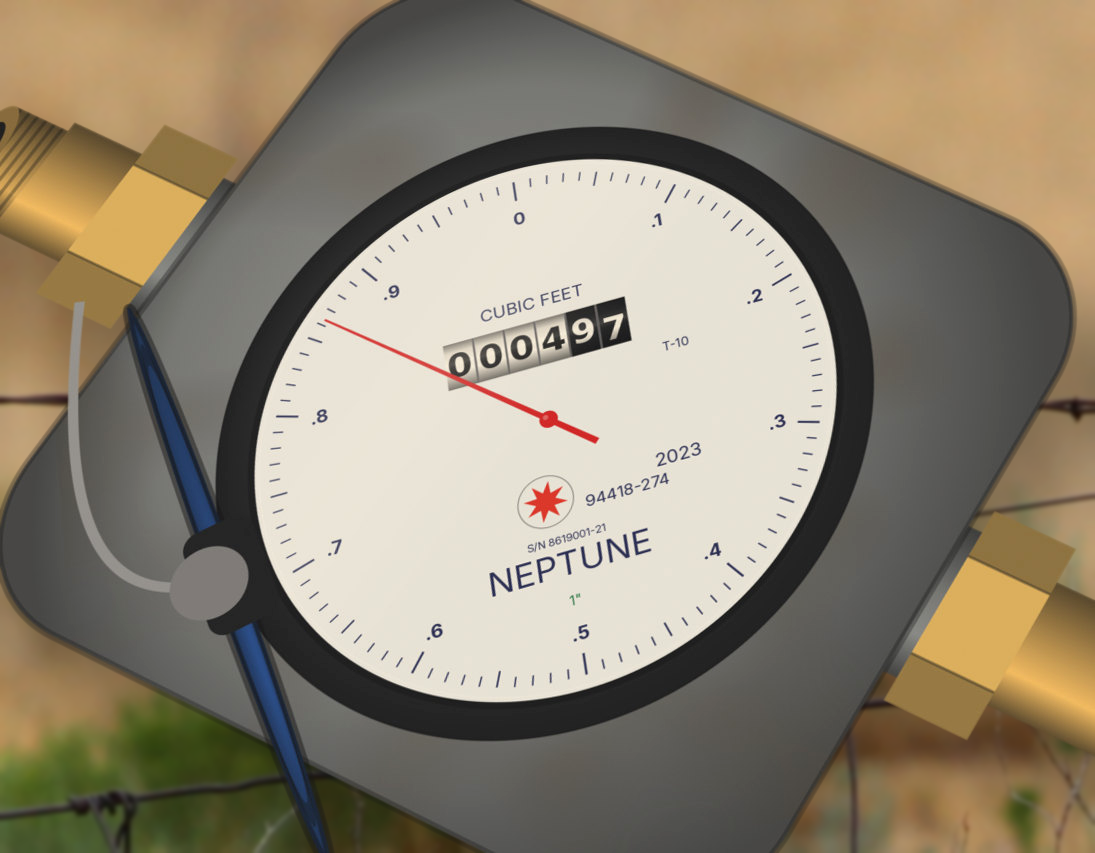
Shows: 496.86 ft³
